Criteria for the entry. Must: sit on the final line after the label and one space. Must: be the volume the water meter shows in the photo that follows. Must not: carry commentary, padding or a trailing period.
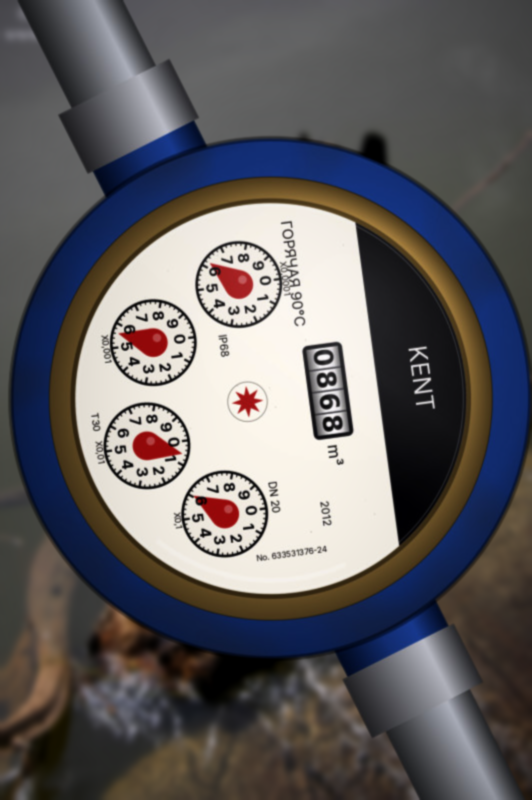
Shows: 868.6056 m³
